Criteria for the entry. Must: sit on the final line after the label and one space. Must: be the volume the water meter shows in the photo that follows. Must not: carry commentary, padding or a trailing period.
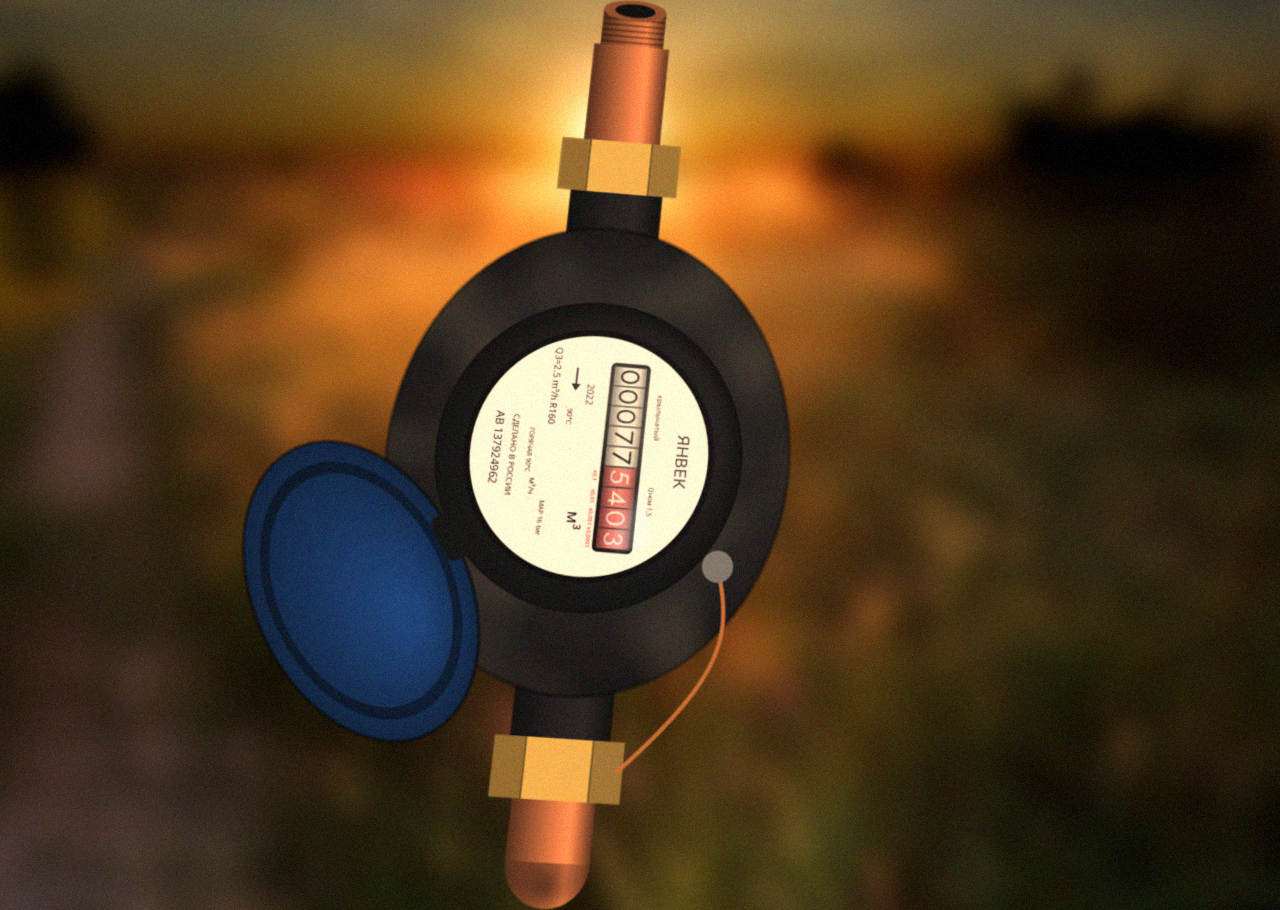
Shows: 77.5403 m³
